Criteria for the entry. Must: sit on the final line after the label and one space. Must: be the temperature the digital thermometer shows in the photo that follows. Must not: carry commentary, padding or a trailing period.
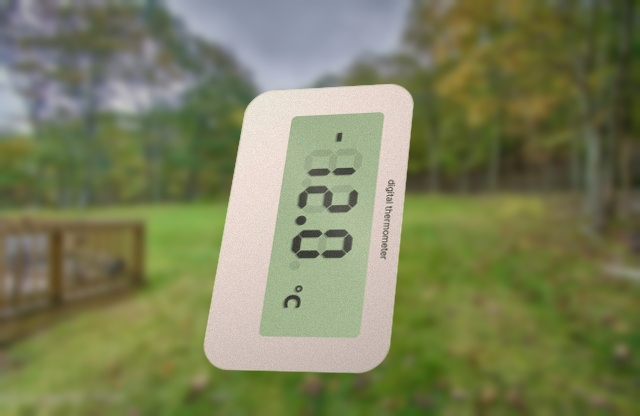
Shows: -12.0 °C
